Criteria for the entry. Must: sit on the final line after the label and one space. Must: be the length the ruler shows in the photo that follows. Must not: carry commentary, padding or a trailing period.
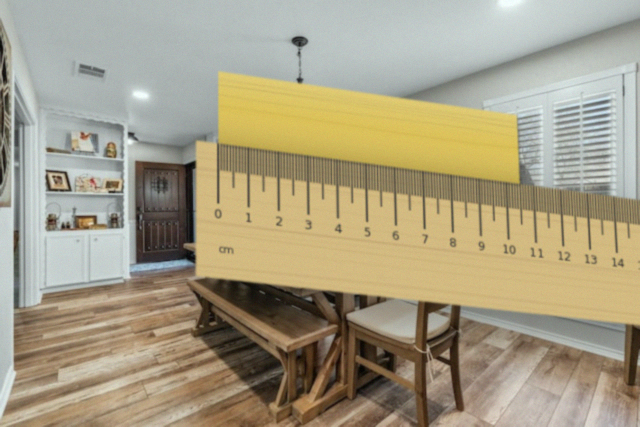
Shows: 10.5 cm
